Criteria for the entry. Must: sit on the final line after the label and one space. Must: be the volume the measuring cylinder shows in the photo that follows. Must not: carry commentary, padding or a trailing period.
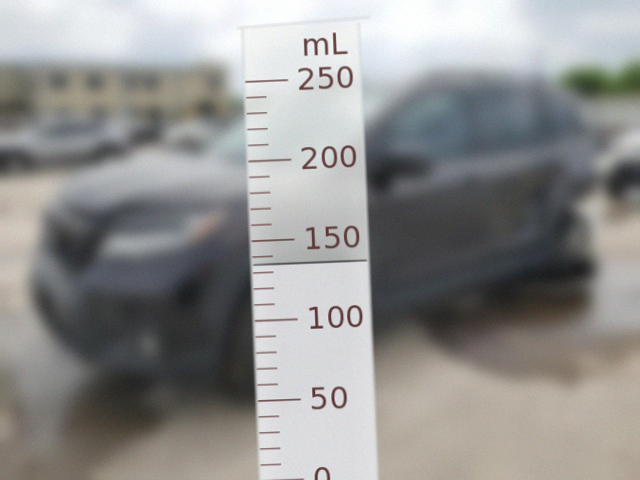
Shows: 135 mL
